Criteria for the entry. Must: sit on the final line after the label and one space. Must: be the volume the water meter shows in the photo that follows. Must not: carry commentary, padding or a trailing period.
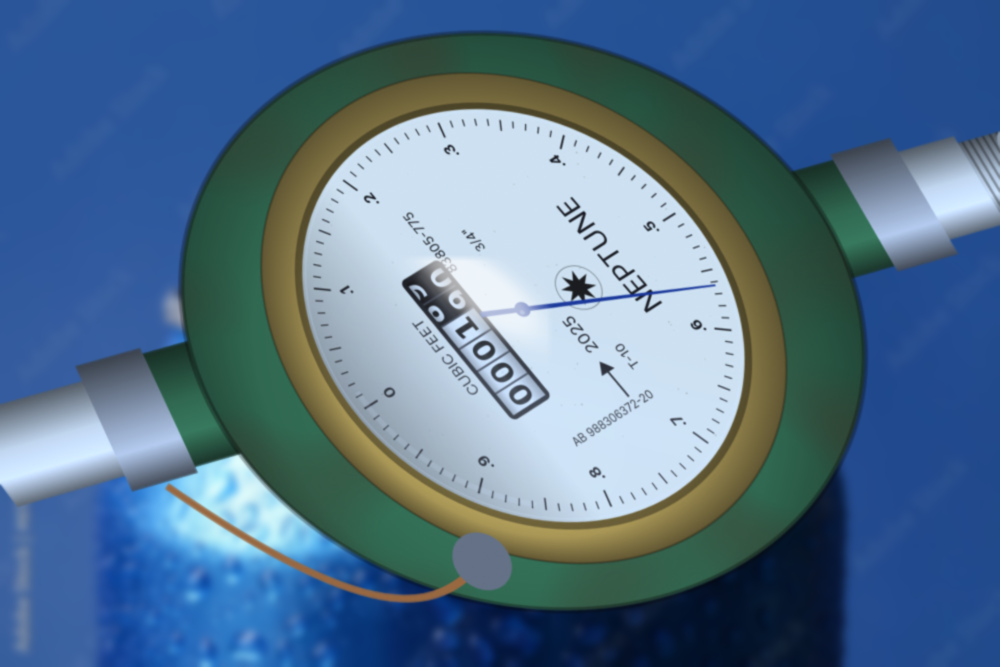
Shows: 189.56 ft³
